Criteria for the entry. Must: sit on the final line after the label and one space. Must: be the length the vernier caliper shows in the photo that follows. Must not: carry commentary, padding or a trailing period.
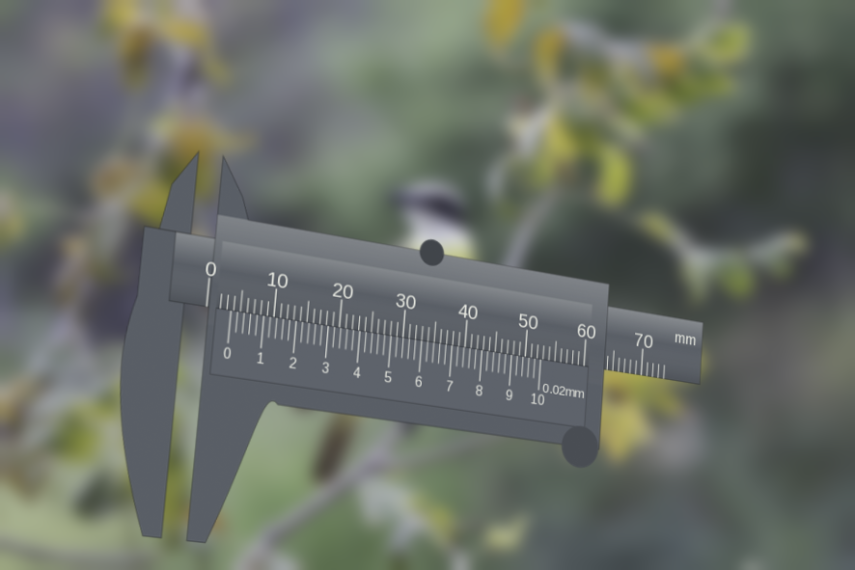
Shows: 3.6 mm
